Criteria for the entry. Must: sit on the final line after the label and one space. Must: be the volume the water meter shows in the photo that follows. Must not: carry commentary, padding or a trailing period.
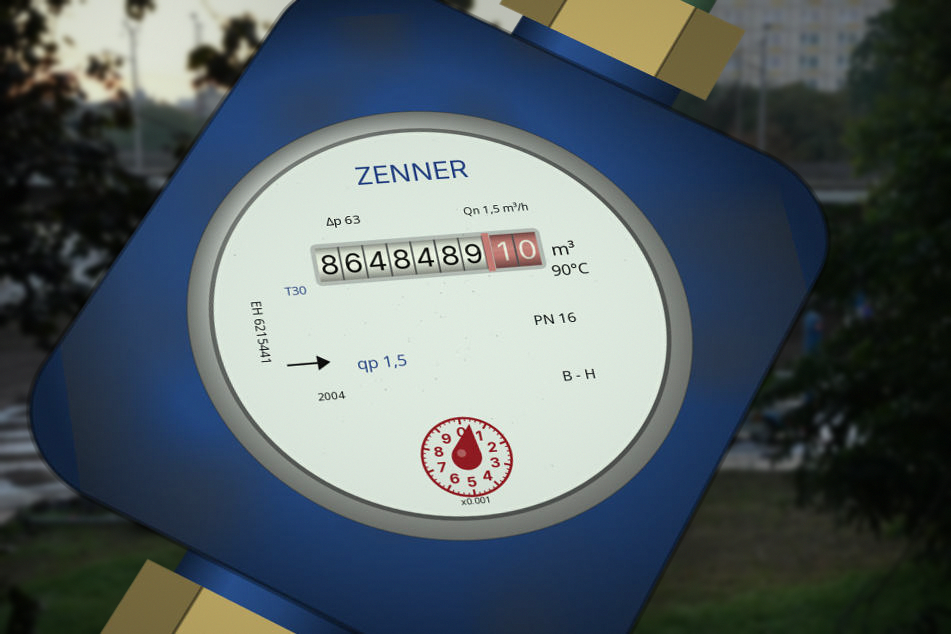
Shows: 8648489.100 m³
